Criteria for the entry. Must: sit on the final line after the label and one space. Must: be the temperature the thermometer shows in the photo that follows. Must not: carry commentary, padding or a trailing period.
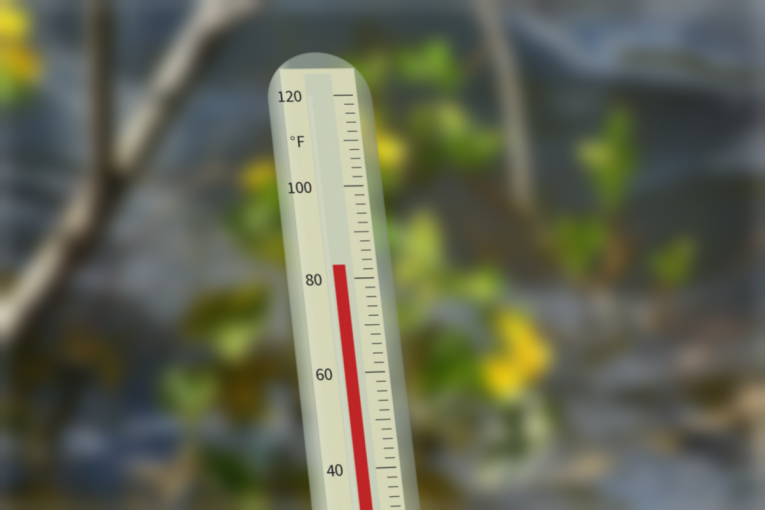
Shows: 83 °F
